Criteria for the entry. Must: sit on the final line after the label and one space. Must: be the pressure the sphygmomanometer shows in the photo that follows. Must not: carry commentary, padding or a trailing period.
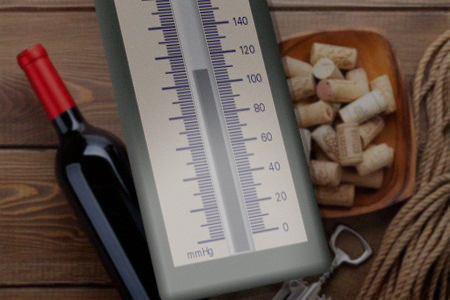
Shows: 110 mmHg
